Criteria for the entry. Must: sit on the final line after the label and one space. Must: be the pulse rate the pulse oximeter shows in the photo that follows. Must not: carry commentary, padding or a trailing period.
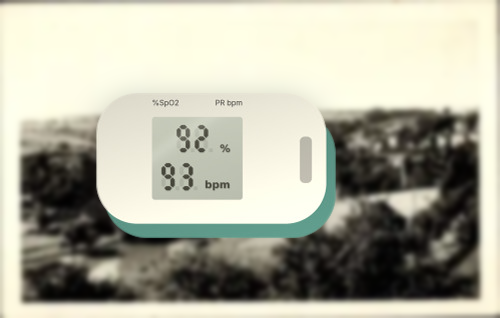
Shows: 93 bpm
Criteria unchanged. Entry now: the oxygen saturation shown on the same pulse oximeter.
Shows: 92 %
